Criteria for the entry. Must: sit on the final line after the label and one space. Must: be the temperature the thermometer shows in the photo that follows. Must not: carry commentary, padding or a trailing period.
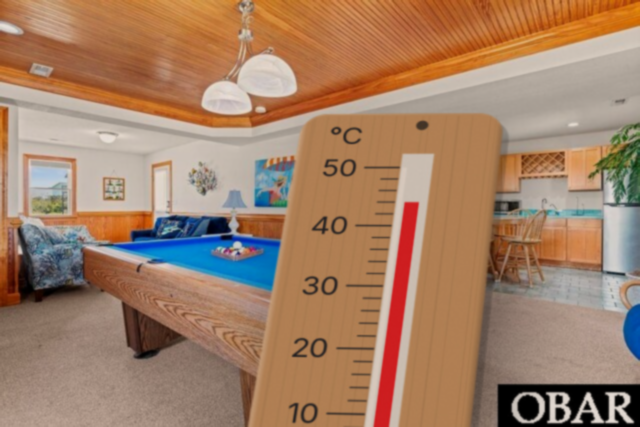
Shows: 44 °C
